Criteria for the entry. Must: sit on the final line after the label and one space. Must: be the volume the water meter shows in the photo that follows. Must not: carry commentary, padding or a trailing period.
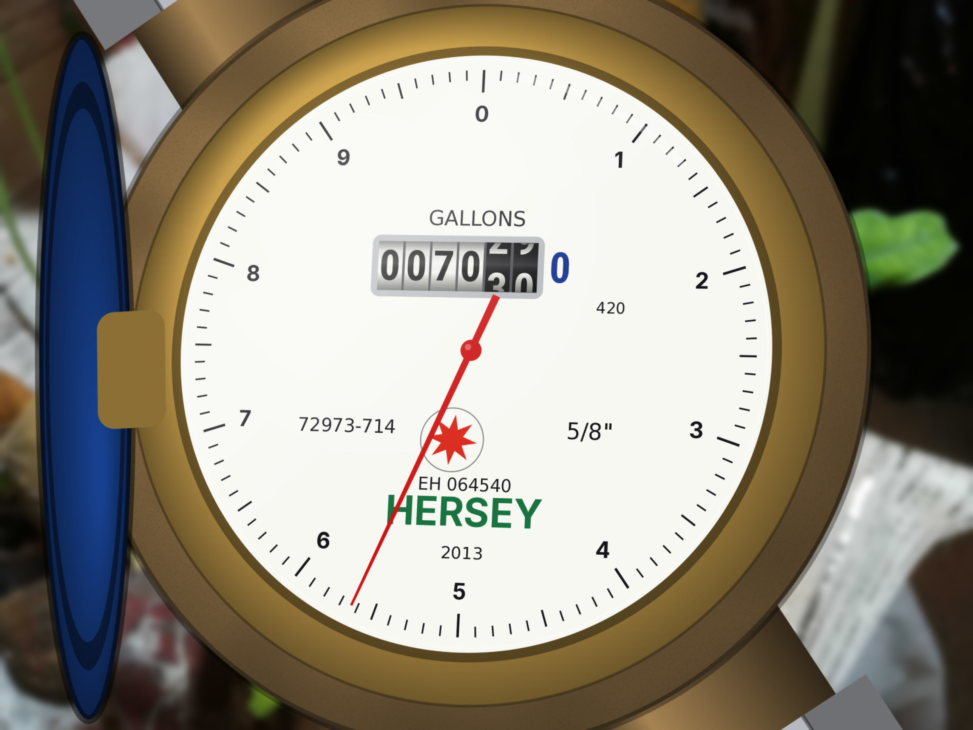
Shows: 70295.6 gal
